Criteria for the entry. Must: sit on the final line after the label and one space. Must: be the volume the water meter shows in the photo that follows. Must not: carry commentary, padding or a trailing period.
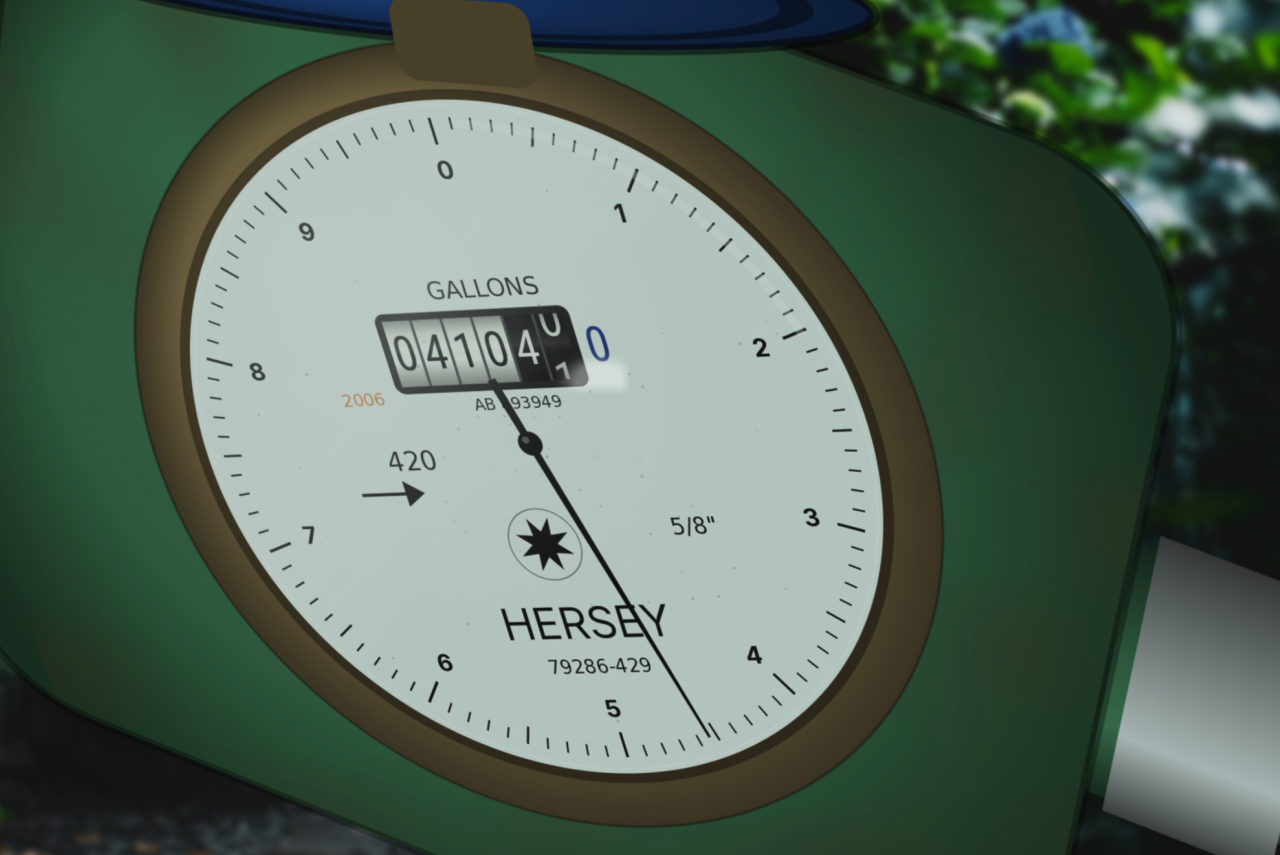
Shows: 410404.5 gal
